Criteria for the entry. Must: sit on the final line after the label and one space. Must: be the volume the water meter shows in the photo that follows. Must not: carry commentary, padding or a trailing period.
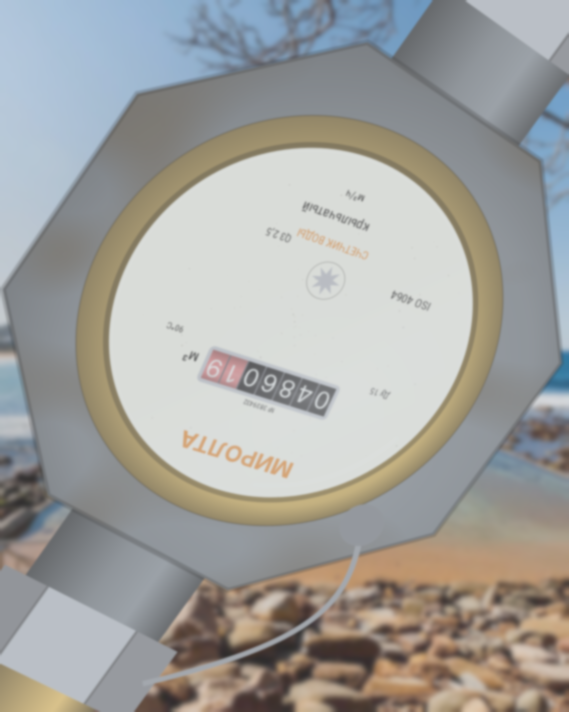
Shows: 4860.19 m³
